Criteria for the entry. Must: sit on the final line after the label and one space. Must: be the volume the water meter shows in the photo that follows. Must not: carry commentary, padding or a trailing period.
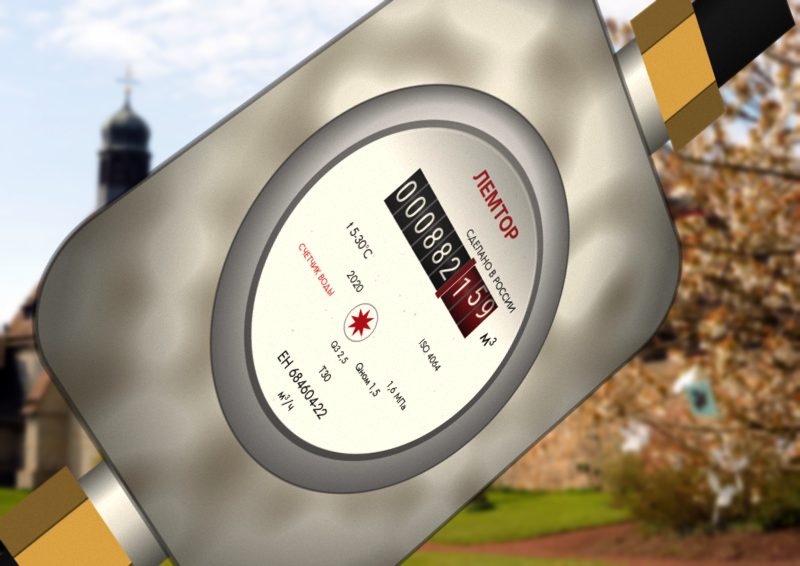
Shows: 882.159 m³
